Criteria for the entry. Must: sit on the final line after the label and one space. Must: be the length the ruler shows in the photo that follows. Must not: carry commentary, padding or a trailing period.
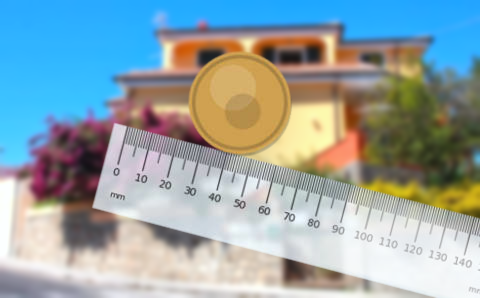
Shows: 40 mm
